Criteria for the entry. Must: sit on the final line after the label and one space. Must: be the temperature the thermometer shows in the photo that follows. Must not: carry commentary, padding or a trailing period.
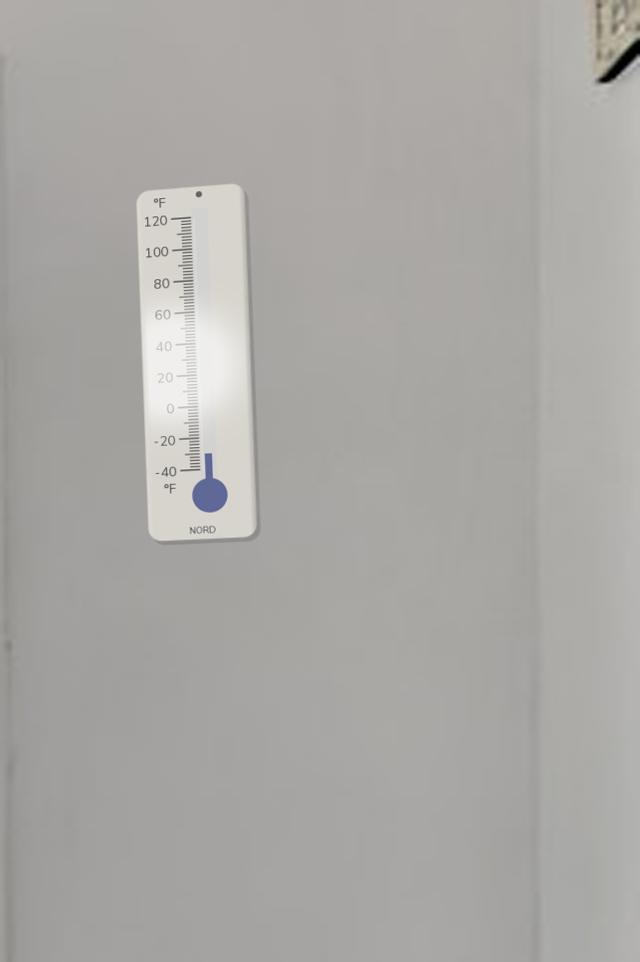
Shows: -30 °F
